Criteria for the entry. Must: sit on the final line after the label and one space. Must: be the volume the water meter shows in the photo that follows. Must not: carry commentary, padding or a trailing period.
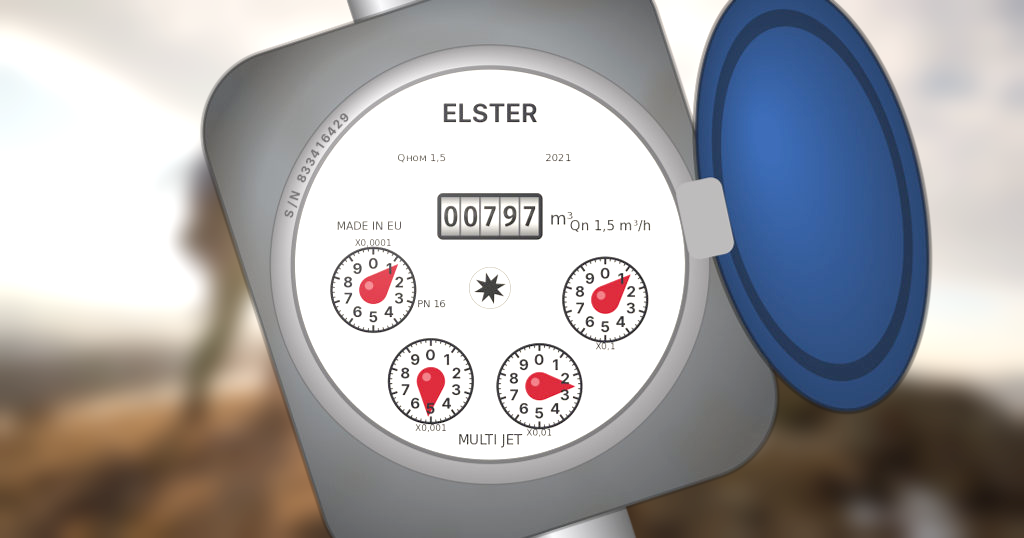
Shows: 797.1251 m³
